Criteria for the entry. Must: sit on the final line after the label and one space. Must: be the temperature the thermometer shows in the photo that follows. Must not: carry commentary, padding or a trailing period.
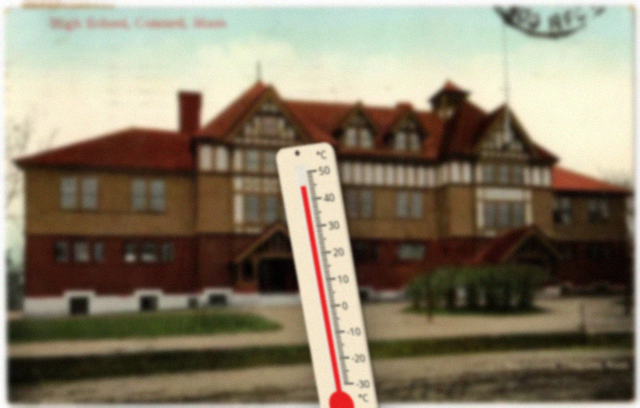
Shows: 45 °C
